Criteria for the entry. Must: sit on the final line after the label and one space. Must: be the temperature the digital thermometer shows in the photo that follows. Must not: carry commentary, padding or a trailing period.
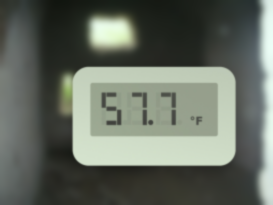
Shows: 57.7 °F
